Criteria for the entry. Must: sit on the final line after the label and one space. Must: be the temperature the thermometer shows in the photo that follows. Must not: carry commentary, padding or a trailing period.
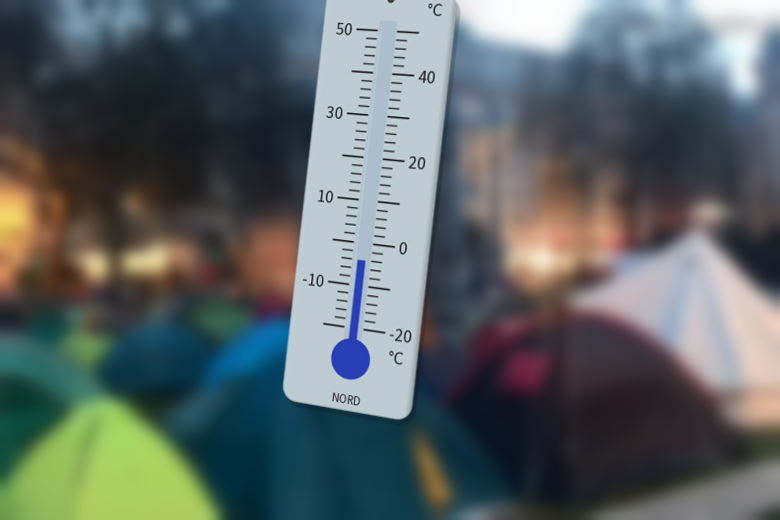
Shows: -4 °C
